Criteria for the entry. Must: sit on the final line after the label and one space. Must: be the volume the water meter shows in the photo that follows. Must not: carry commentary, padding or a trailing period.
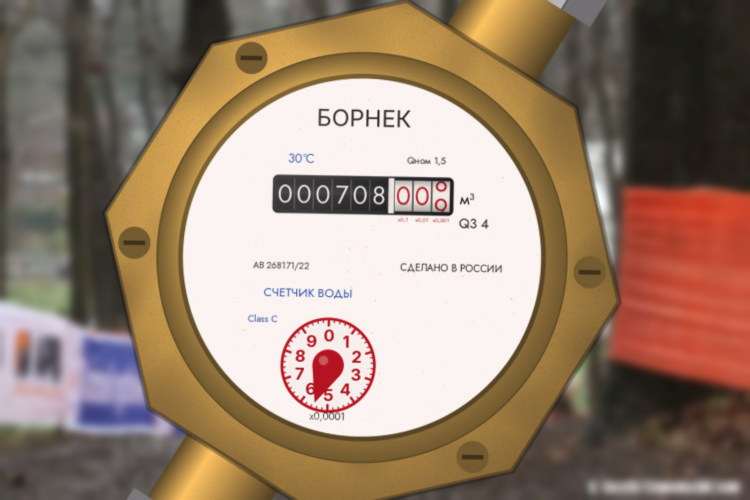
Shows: 708.0085 m³
